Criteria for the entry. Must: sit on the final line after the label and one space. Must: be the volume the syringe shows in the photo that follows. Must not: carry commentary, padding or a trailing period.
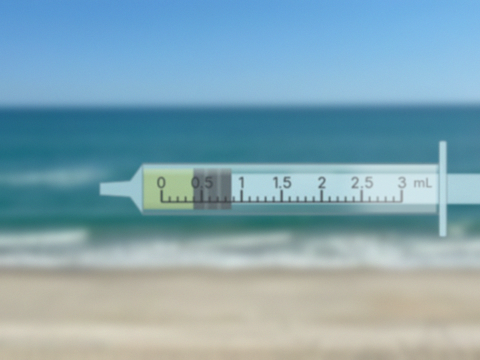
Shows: 0.4 mL
